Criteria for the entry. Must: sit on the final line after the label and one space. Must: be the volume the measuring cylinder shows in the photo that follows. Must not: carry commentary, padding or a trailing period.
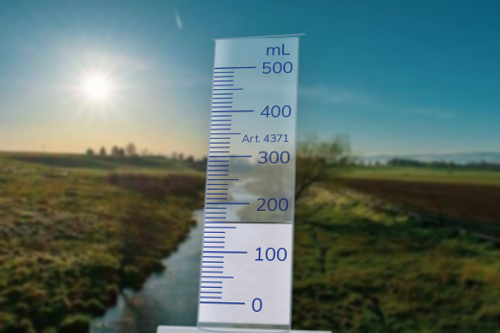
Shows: 160 mL
